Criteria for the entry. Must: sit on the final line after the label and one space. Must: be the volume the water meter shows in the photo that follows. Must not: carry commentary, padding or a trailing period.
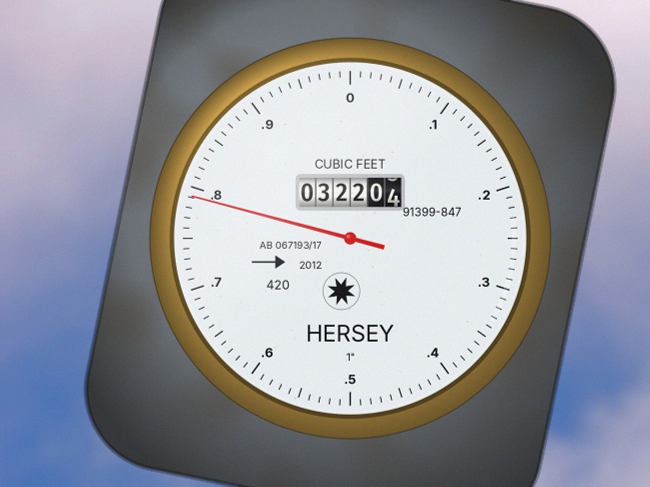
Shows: 32203.79 ft³
